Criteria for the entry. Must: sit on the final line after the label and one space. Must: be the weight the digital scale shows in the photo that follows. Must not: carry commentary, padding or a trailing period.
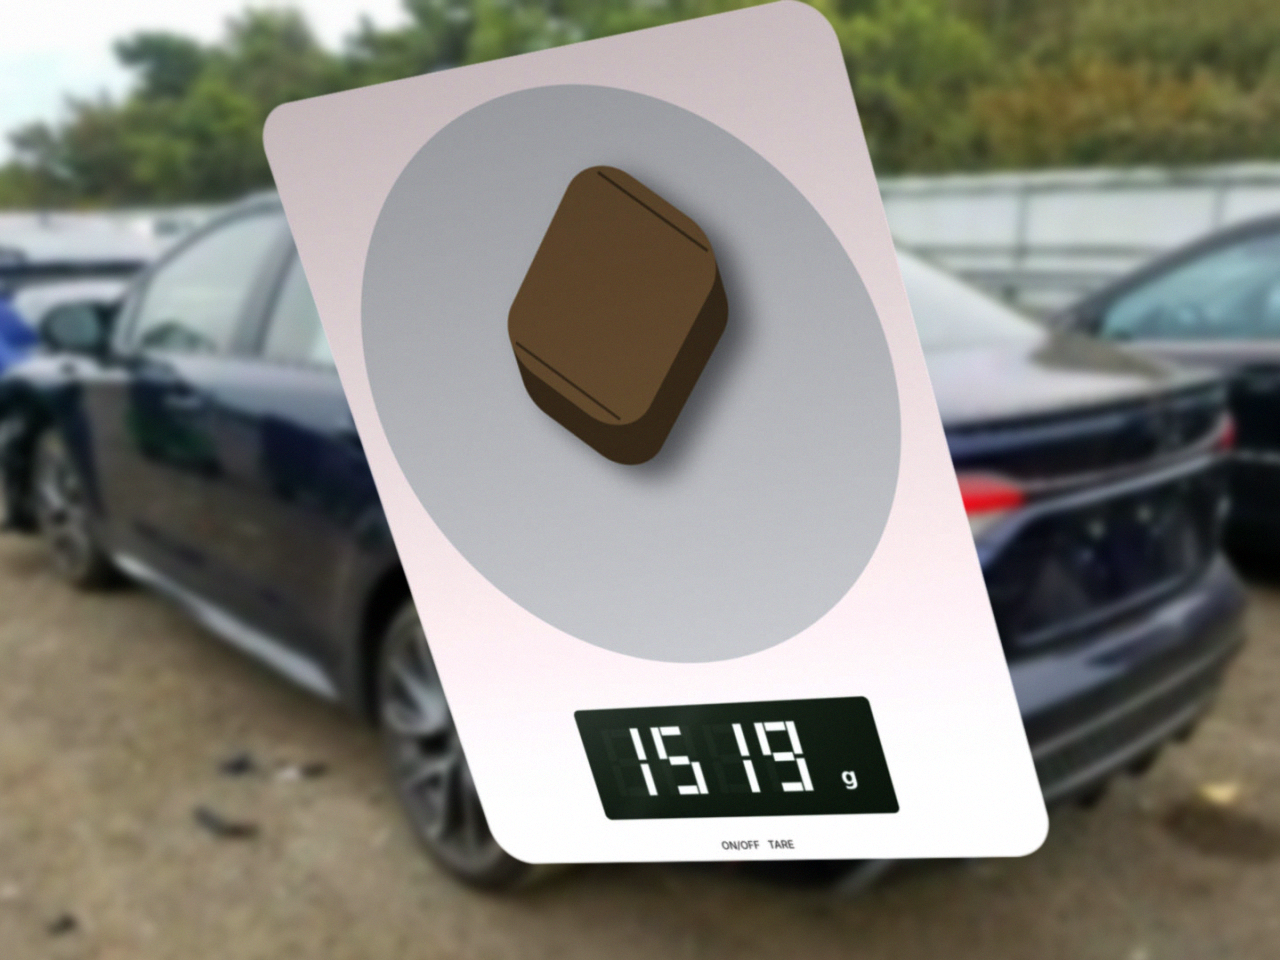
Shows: 1519 g
